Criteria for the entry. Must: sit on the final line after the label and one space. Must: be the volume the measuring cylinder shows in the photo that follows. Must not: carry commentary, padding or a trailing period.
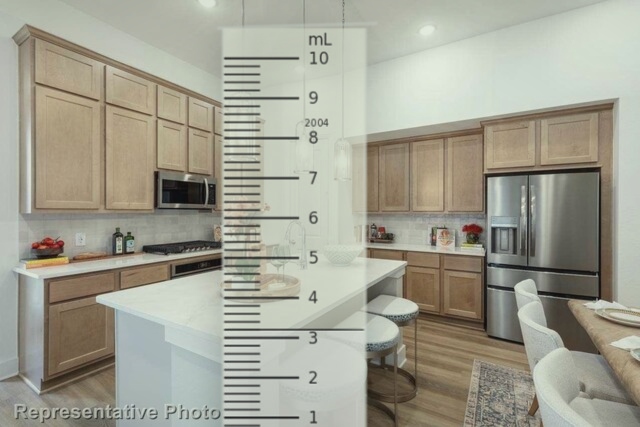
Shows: 3.2 mL
